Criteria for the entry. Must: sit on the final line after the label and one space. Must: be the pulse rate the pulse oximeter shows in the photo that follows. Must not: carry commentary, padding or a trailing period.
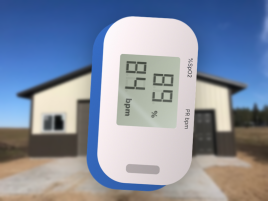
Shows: 84 bpm
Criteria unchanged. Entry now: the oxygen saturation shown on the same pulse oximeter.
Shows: 89 %
